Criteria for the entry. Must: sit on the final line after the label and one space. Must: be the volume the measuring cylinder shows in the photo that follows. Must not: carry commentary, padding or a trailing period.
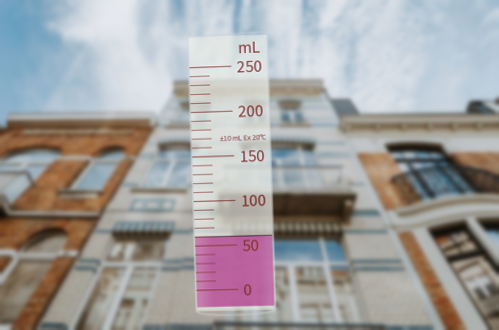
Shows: 60 mL
